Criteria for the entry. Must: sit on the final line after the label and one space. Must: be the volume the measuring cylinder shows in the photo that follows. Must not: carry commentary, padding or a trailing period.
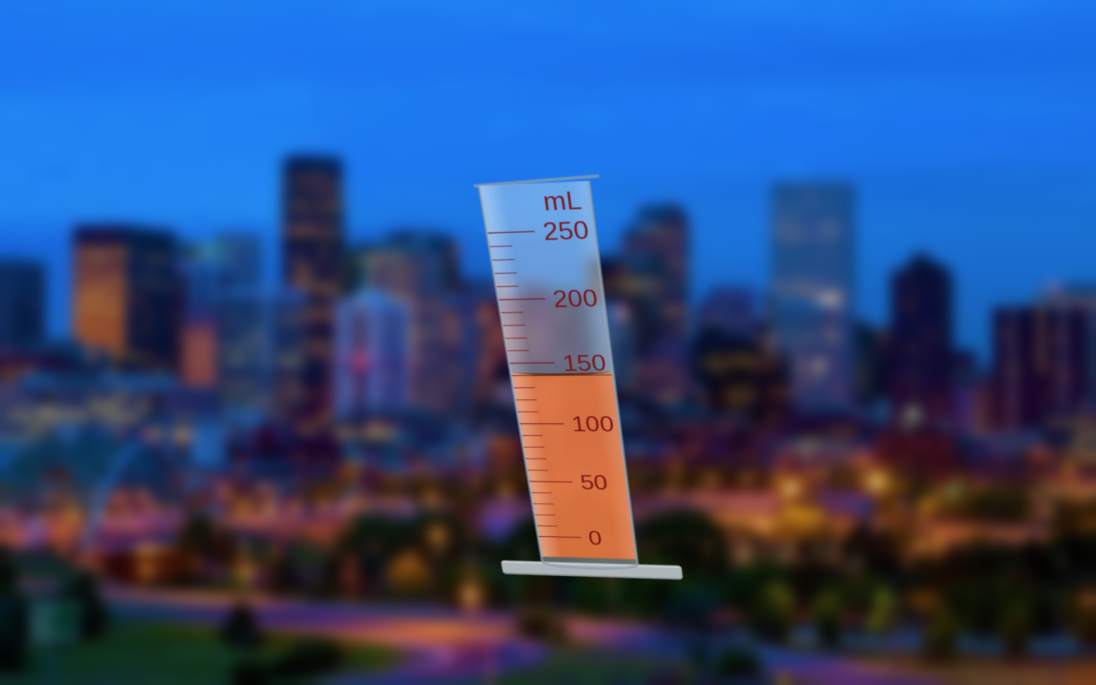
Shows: 140 mL
